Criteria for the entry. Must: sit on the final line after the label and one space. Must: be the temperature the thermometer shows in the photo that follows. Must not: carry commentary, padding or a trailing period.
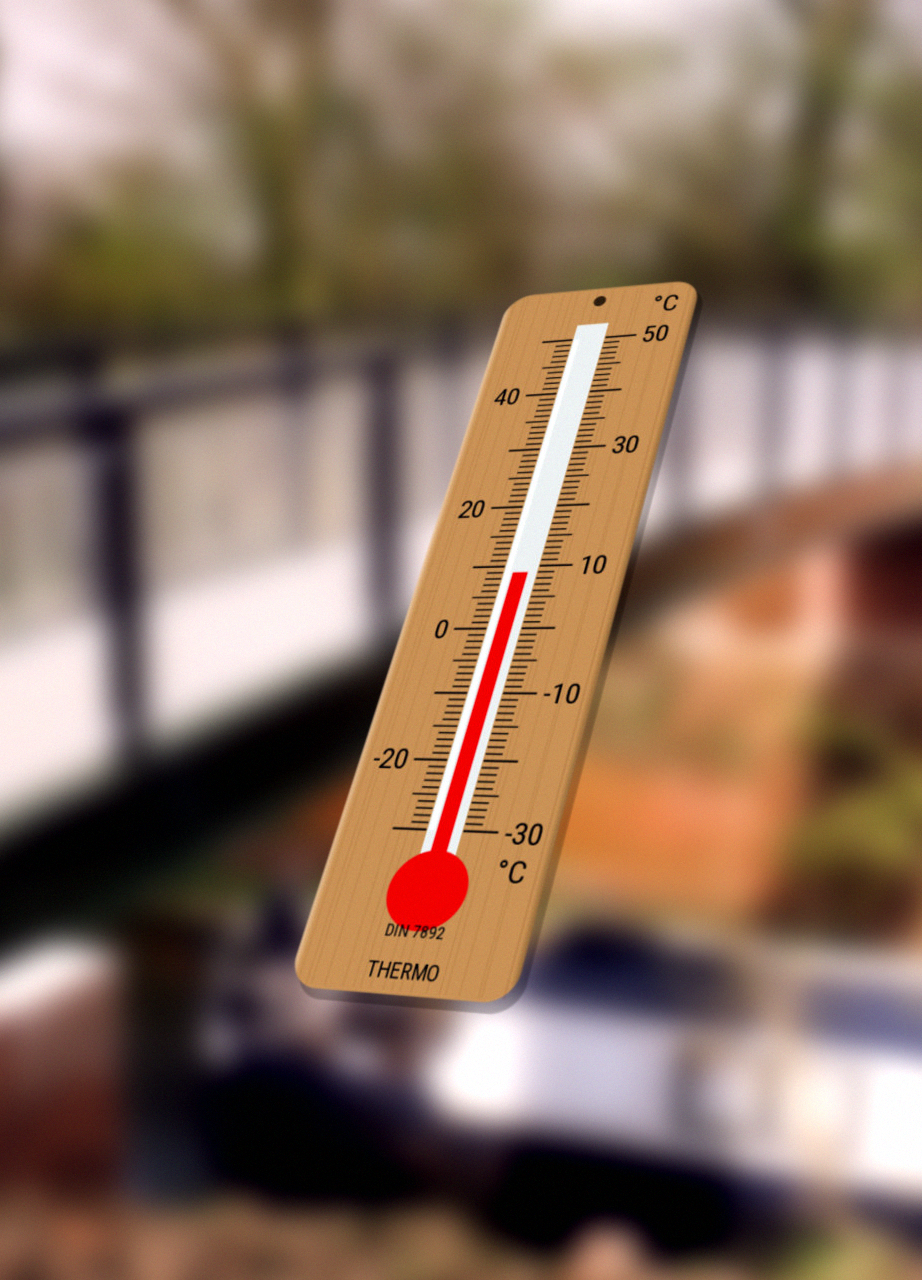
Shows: 9 °C
